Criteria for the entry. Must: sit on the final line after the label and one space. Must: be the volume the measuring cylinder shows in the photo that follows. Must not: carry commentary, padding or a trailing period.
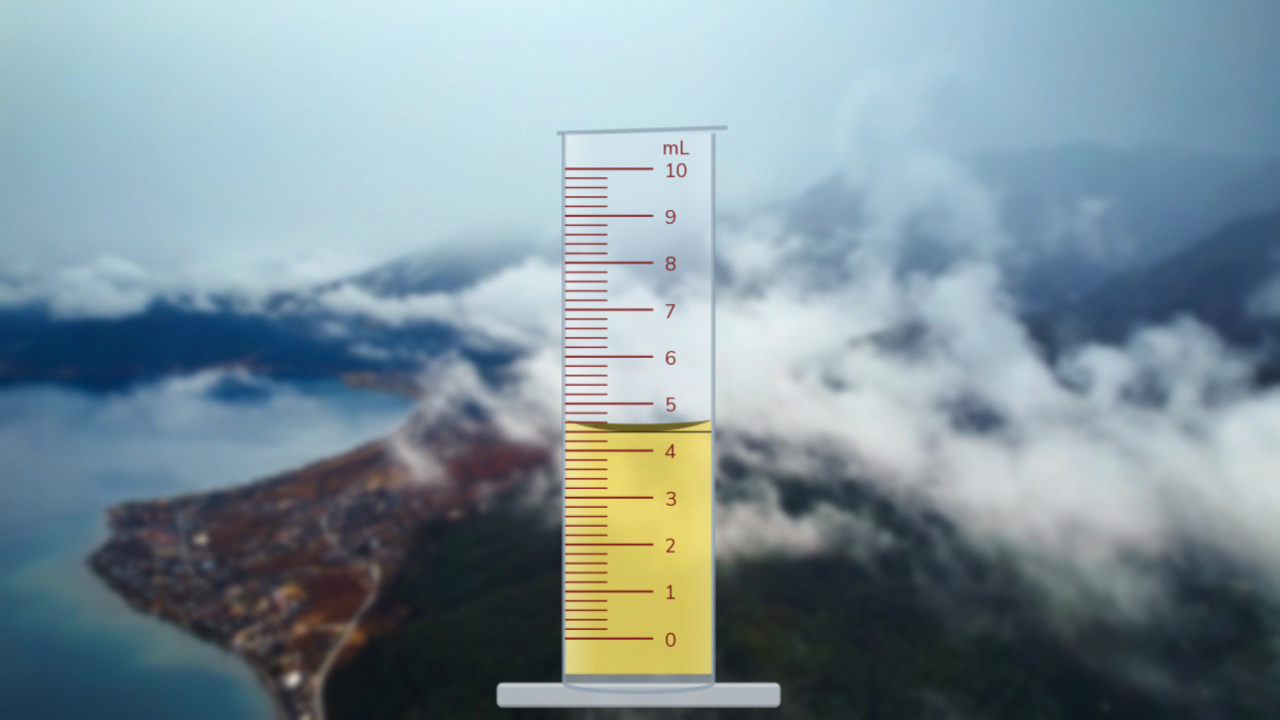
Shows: 4.4 mL
